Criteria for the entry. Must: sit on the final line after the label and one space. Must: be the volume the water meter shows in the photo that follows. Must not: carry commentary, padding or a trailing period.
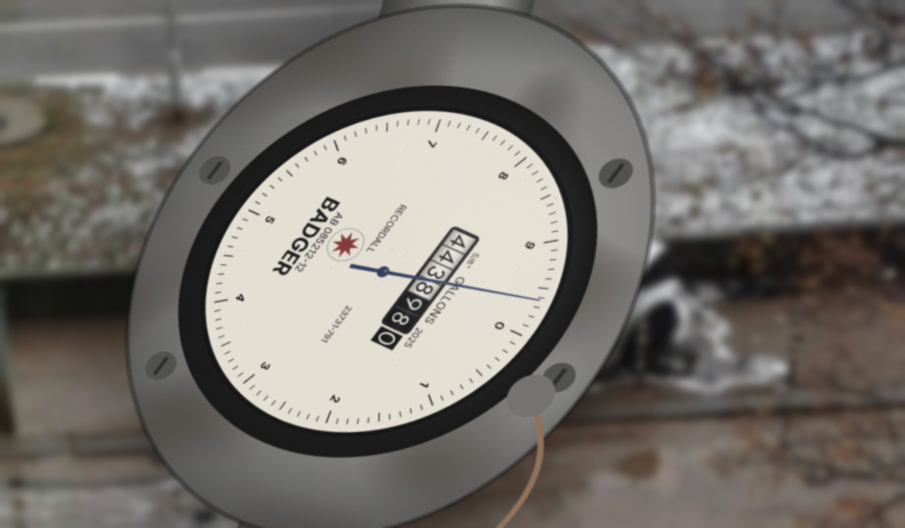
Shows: 4438979.6 gal
